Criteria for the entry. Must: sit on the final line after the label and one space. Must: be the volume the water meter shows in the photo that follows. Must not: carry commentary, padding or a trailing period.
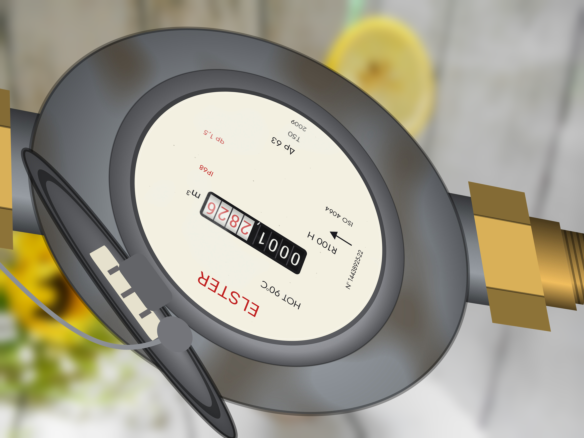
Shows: 1.2826 m³
